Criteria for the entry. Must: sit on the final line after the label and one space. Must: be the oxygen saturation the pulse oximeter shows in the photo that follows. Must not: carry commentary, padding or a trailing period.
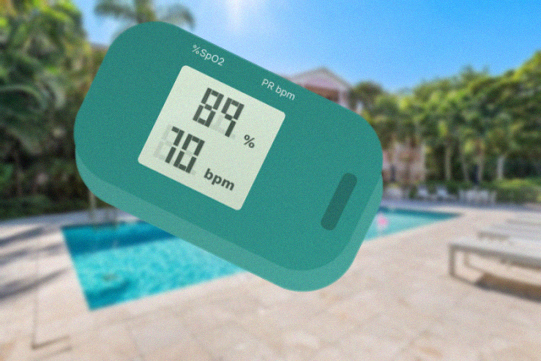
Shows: 89 %
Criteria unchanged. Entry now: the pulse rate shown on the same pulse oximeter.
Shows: 70 bpm
